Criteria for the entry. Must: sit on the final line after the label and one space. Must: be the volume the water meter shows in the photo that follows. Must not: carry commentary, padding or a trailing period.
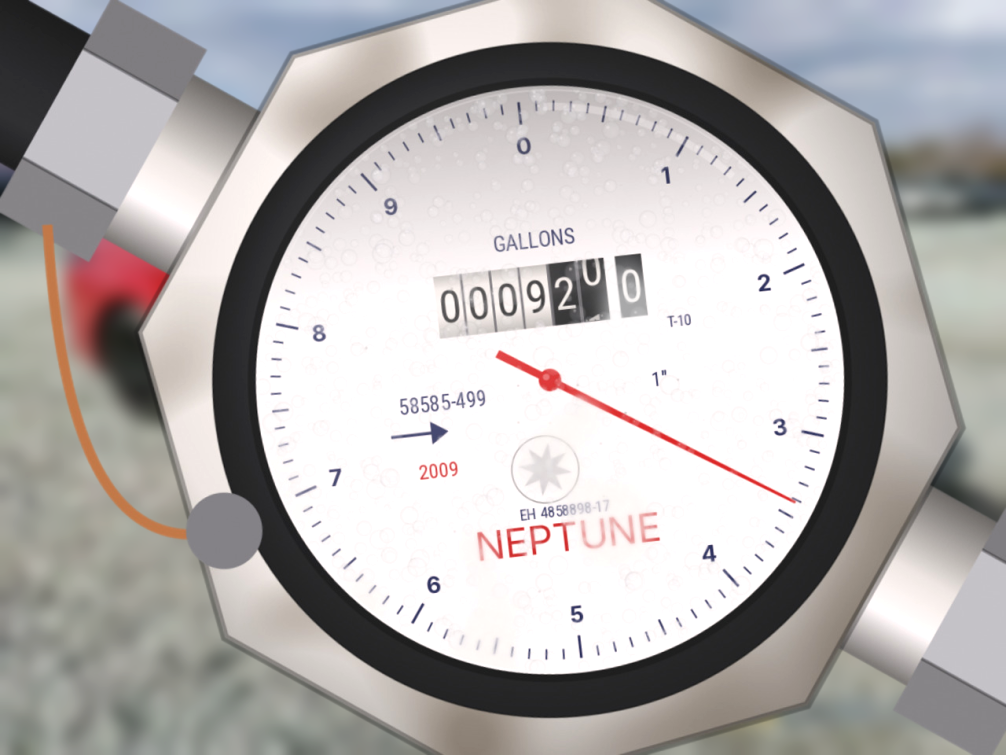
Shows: 9203.4 gal
